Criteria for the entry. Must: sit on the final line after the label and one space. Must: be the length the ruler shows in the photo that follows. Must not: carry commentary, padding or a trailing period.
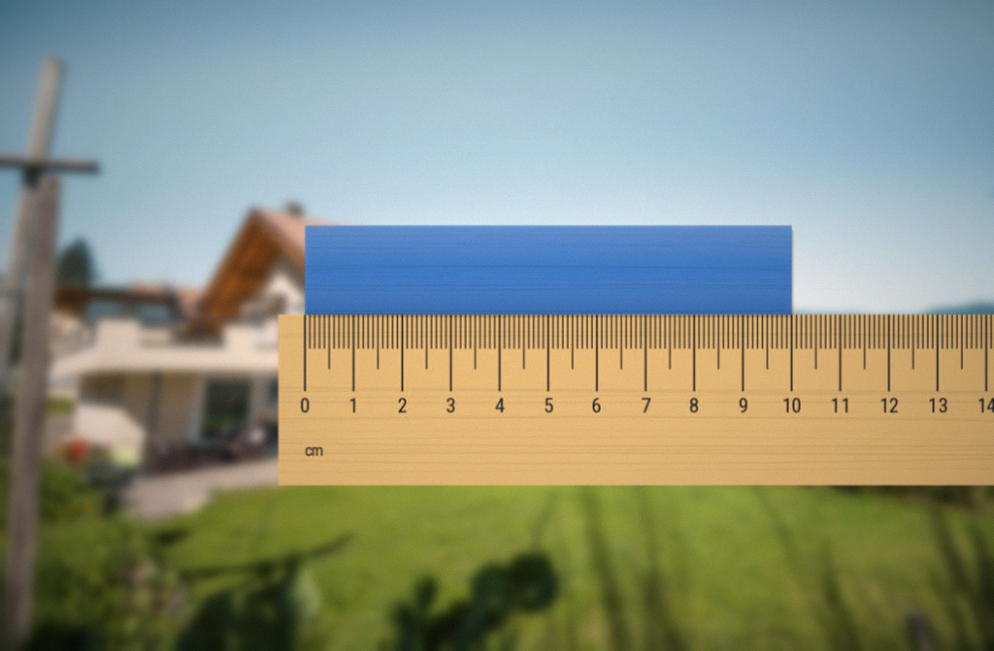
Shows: 10 cm
